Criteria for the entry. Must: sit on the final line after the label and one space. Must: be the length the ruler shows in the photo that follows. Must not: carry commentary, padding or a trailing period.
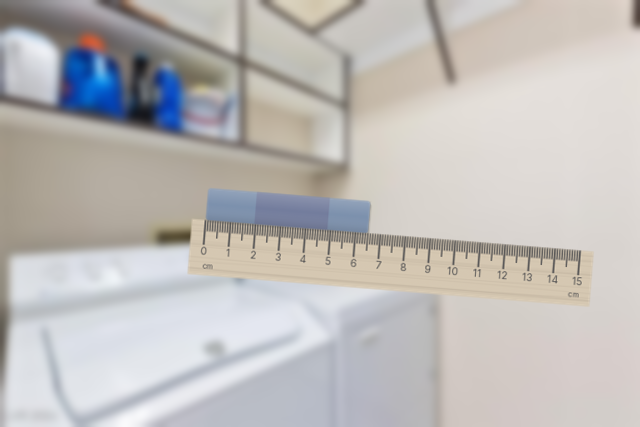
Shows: 6.5 cm
